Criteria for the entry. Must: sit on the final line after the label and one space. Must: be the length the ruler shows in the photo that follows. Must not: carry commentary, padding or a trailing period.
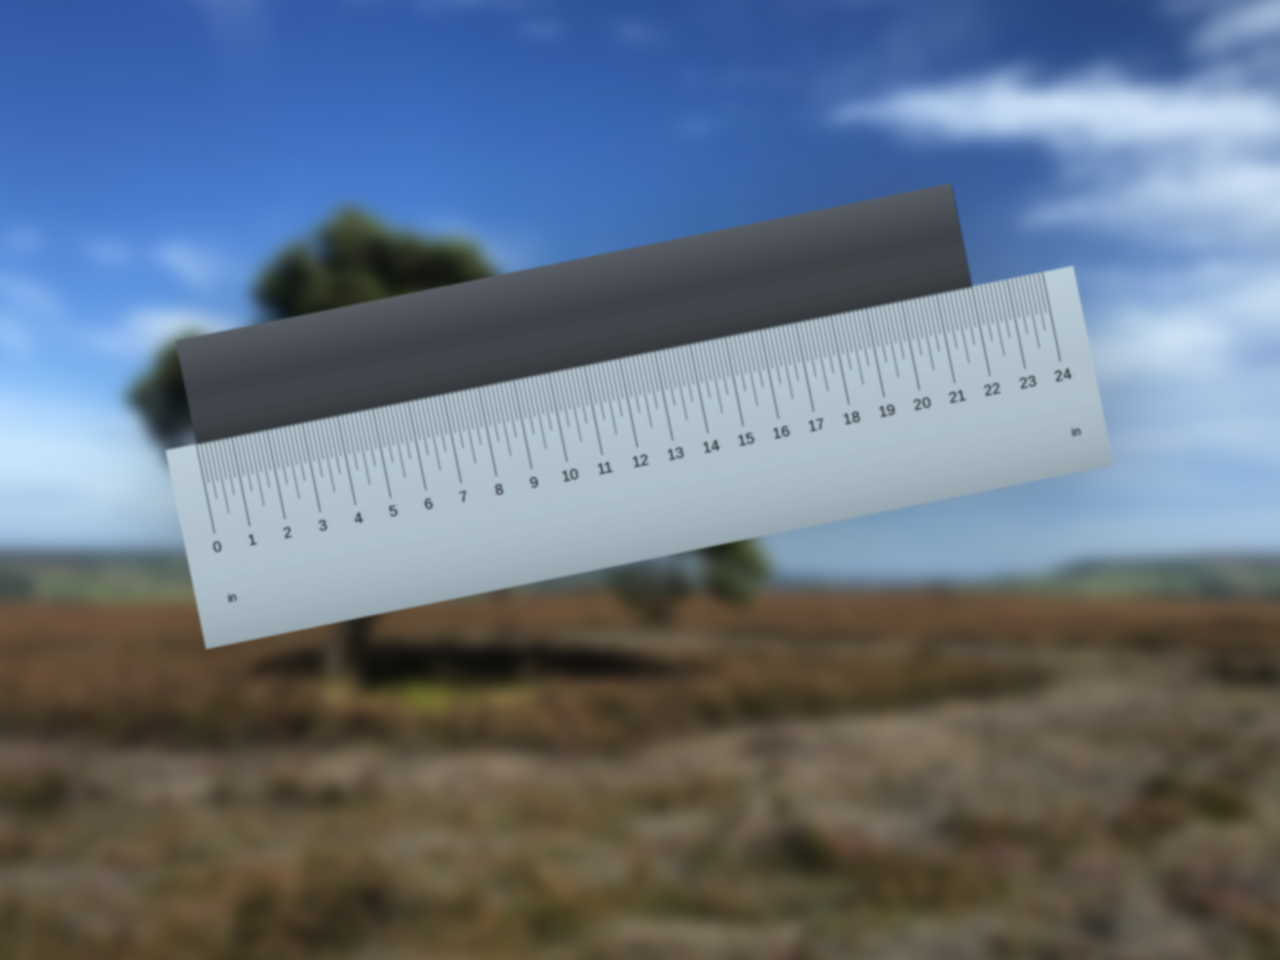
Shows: 22 in
